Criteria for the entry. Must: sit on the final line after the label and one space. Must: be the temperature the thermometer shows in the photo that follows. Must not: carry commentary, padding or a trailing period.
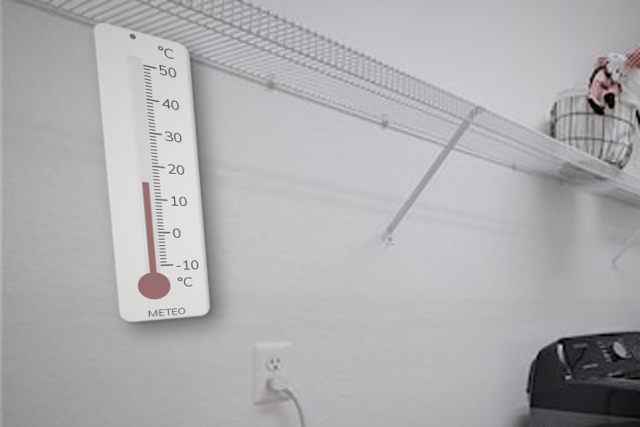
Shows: 15 °C
